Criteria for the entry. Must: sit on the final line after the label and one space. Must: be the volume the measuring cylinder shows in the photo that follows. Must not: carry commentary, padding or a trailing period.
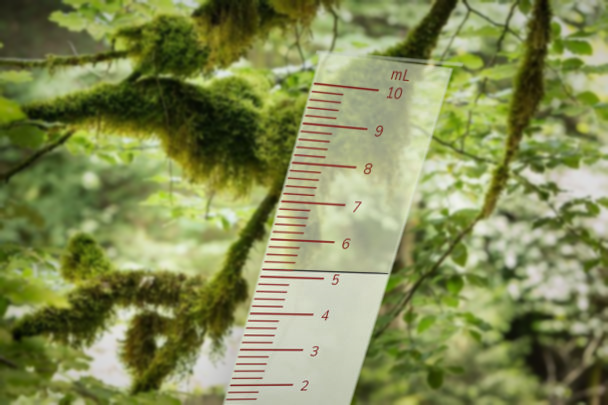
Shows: 5.2 mL
